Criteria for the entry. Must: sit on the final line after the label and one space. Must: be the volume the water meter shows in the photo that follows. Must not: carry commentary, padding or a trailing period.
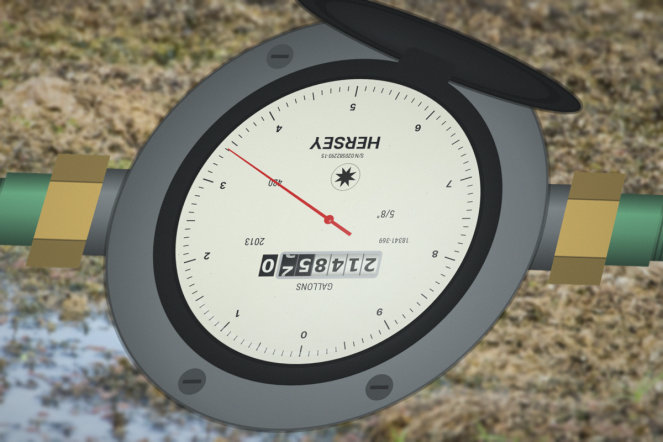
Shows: 2148523.4 gal
